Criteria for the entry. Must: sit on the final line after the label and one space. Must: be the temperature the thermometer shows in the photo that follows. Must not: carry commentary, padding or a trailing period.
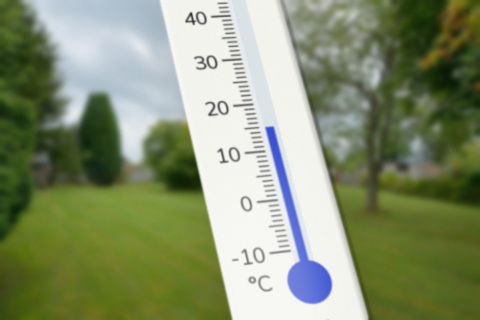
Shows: 15 °C
